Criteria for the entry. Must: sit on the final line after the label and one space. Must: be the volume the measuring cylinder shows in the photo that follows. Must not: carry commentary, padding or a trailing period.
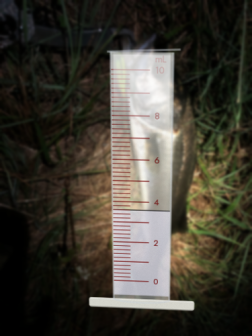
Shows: 3.6 mL
